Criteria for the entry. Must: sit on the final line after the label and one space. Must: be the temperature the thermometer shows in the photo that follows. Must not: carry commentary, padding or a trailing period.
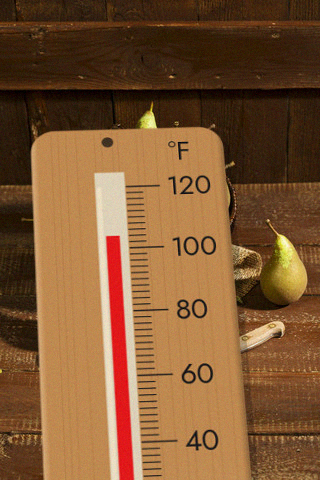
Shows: 104 °F
